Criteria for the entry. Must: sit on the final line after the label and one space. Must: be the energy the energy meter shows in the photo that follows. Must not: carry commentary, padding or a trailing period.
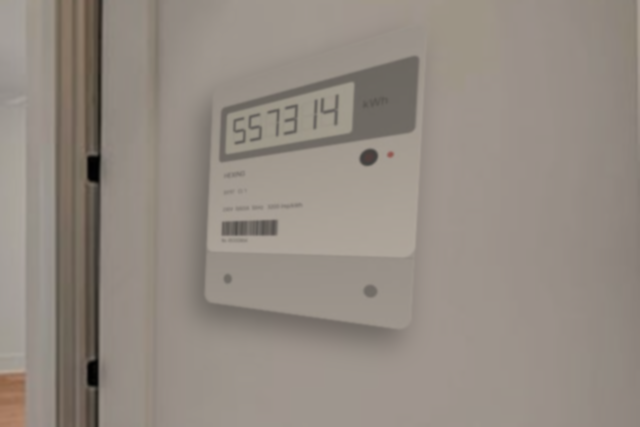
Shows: 557314 kWh
